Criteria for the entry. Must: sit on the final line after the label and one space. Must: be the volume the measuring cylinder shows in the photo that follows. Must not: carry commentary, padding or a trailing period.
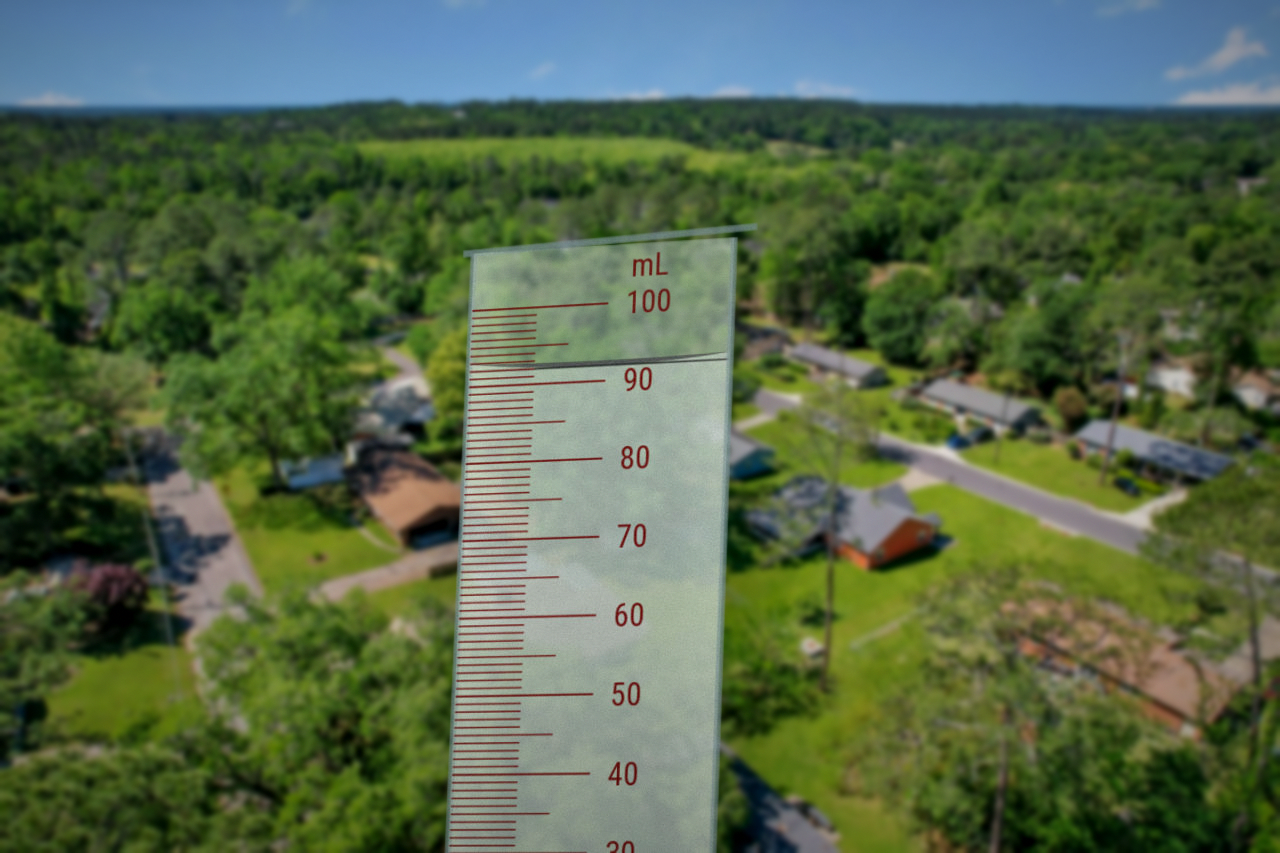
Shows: 92 mL
